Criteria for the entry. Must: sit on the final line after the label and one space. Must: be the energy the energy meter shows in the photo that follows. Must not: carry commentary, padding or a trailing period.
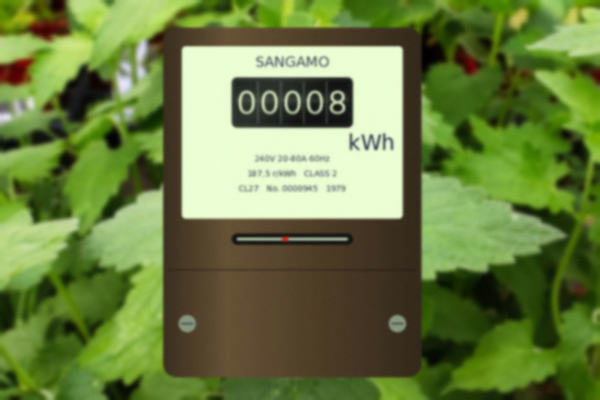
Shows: 8 kWh
